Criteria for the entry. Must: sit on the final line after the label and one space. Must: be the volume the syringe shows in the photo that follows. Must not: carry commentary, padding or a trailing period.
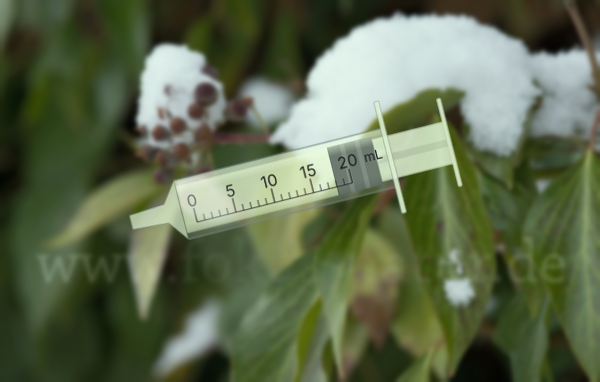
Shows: 18 mL
